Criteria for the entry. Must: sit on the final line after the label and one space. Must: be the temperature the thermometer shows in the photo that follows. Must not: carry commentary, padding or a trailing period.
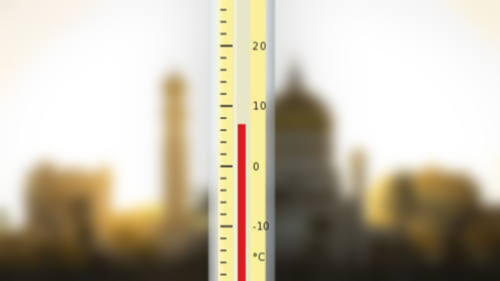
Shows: 7 °C
